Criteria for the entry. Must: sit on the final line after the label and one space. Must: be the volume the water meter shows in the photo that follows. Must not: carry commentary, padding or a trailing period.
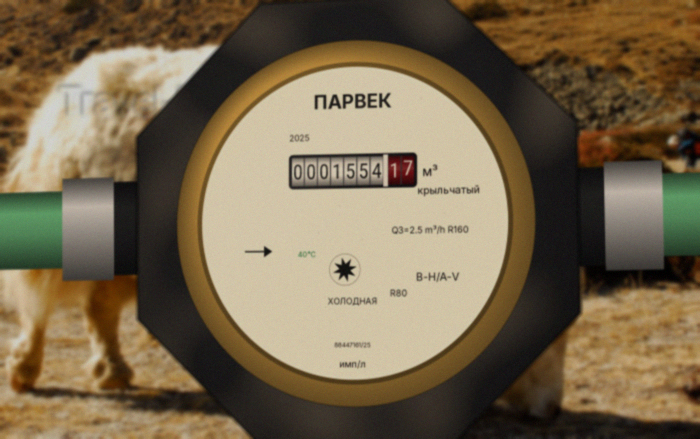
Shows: 1554.17 m³
